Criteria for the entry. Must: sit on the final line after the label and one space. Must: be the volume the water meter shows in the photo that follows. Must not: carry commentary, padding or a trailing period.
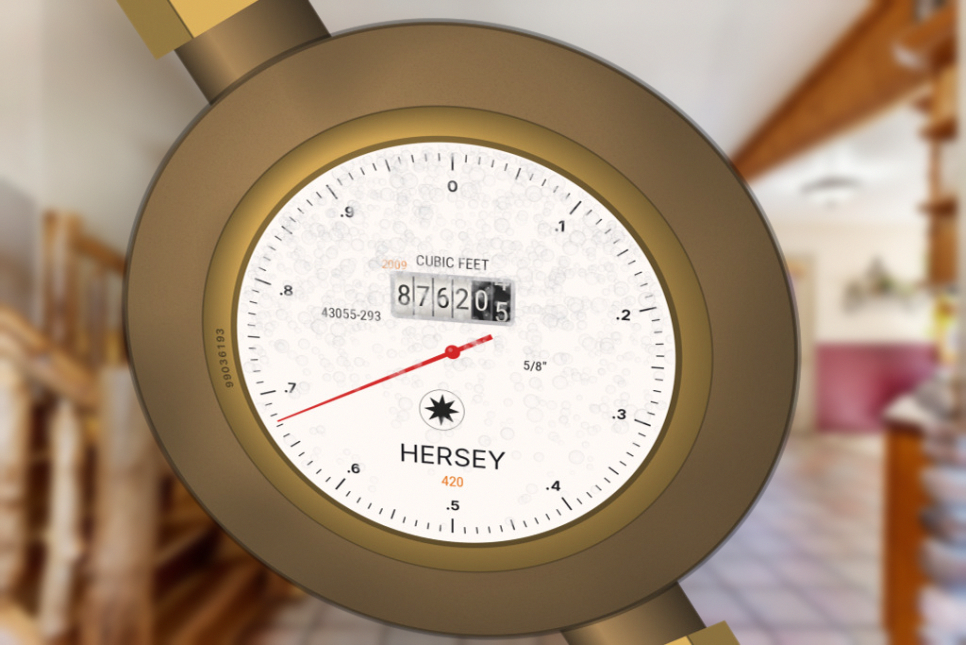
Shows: 876204.67 ft³
